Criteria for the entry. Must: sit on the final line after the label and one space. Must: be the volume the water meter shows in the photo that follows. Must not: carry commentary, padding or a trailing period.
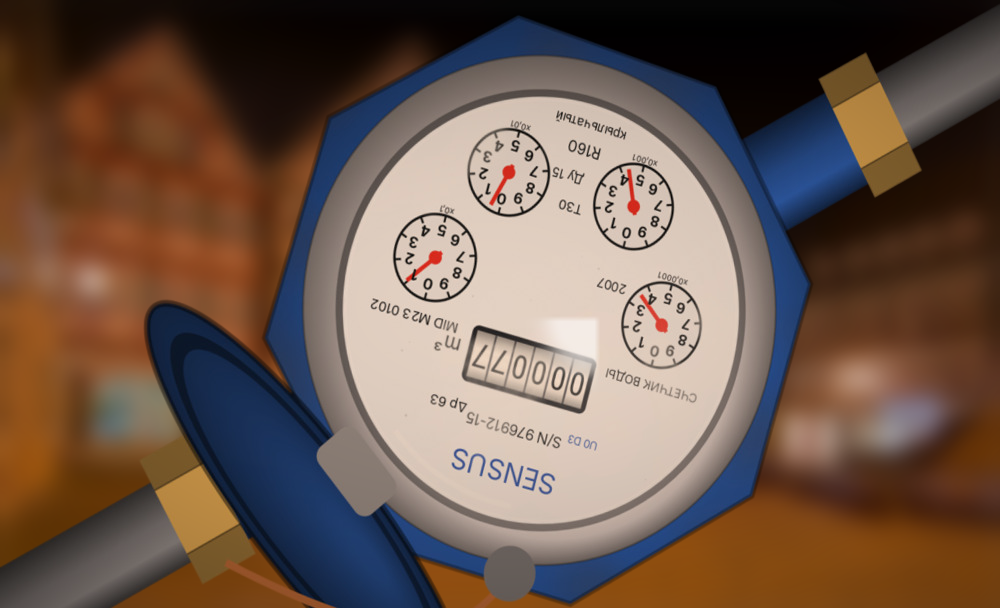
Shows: 77.1043 m³
